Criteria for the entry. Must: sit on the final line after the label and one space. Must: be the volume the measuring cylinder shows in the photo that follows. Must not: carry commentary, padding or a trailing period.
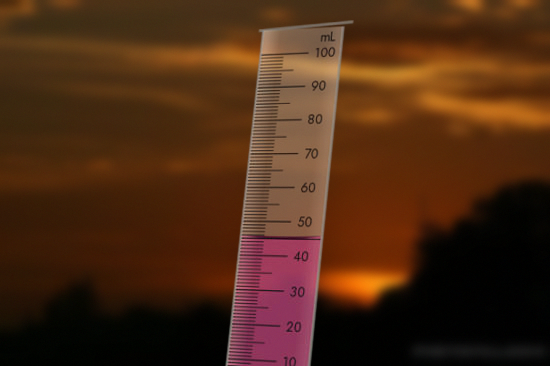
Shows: 45 mL
